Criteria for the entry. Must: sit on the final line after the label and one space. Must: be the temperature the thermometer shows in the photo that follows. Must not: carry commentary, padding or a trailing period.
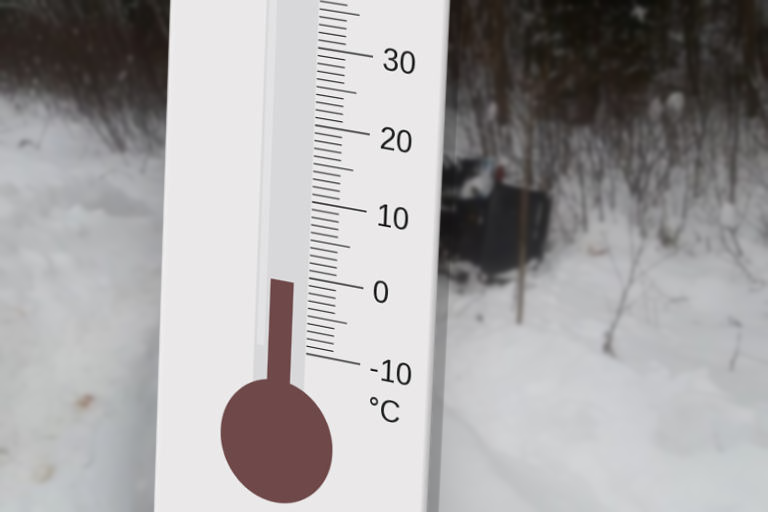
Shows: -1 °C
